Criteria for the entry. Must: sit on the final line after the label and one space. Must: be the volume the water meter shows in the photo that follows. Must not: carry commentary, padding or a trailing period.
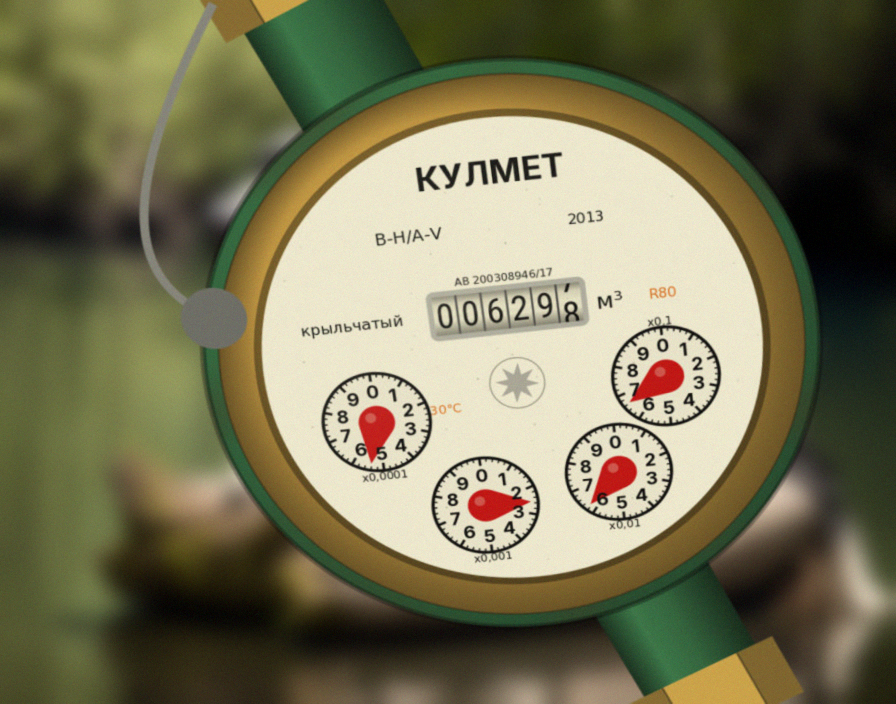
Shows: 6297.6625 m³
